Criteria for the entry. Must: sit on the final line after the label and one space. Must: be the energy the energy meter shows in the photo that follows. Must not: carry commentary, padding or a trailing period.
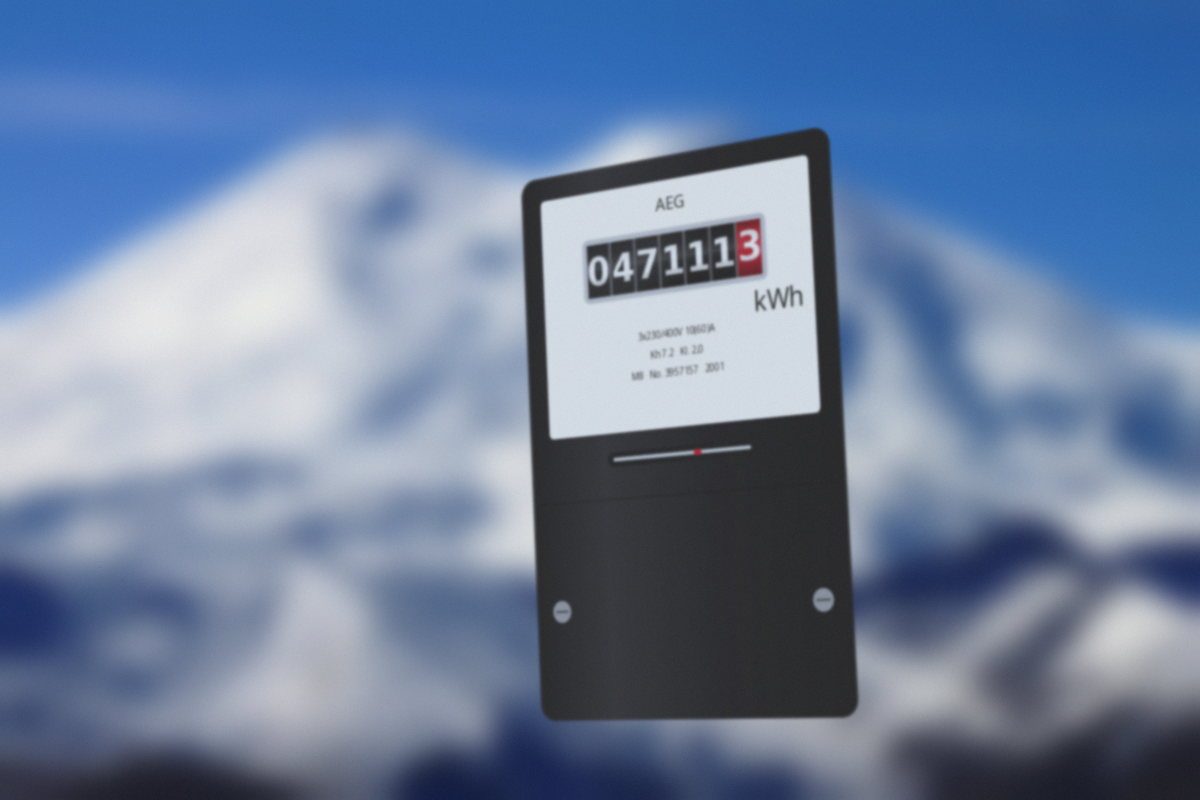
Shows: 47111.3 kWh
